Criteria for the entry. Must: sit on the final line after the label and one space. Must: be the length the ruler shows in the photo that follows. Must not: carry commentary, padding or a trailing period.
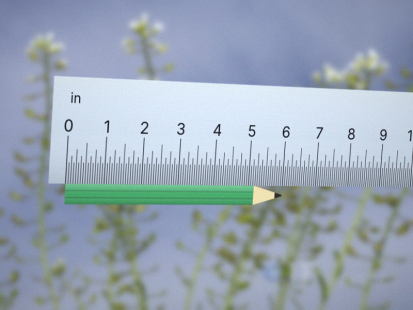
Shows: 6 in
